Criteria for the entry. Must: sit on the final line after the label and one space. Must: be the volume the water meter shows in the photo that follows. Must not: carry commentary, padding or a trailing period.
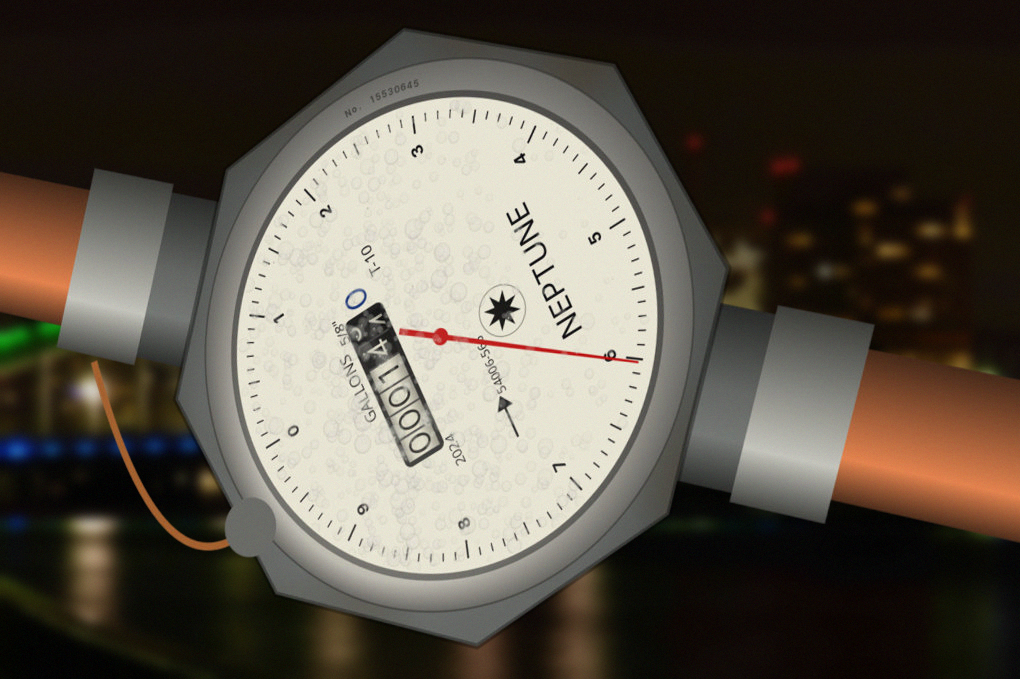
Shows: 1436.0 gal
